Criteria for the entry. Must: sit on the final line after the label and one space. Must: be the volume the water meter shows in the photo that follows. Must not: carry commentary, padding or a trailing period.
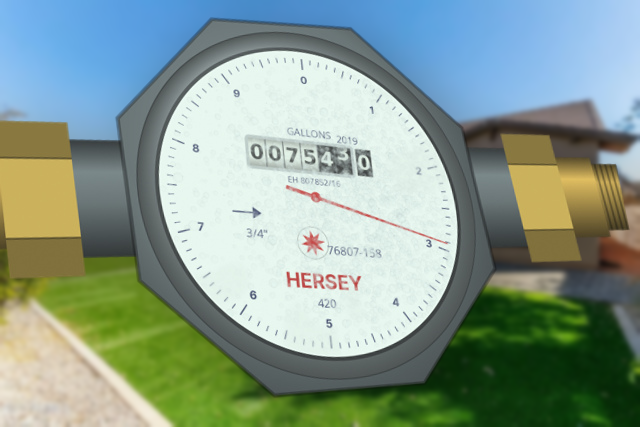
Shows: 75432.9 gal
